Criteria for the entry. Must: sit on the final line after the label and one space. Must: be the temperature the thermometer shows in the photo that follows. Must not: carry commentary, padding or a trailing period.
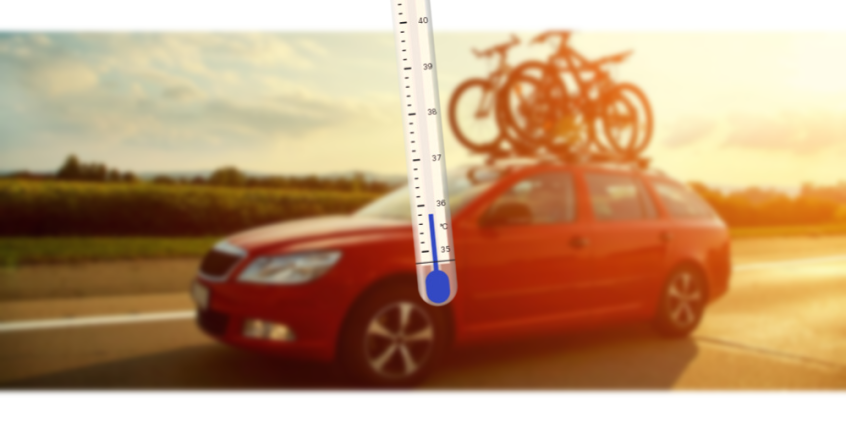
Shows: 35.8 °C
